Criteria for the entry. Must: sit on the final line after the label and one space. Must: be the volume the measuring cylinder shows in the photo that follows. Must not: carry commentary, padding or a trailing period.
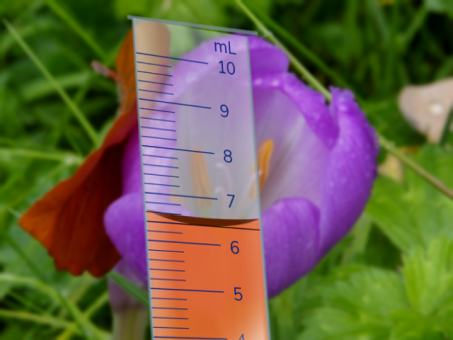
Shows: 6.4 mL
